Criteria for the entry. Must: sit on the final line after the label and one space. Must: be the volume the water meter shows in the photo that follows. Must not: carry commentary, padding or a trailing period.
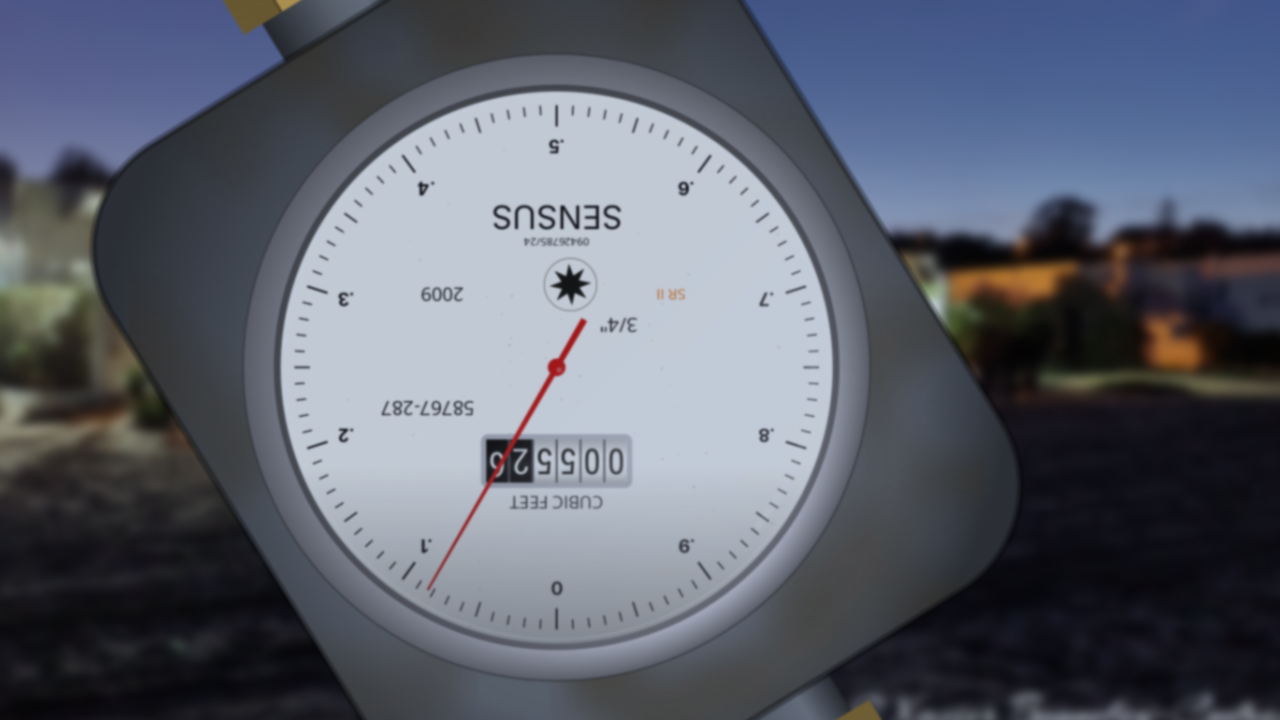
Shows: 5526.08 ft³
